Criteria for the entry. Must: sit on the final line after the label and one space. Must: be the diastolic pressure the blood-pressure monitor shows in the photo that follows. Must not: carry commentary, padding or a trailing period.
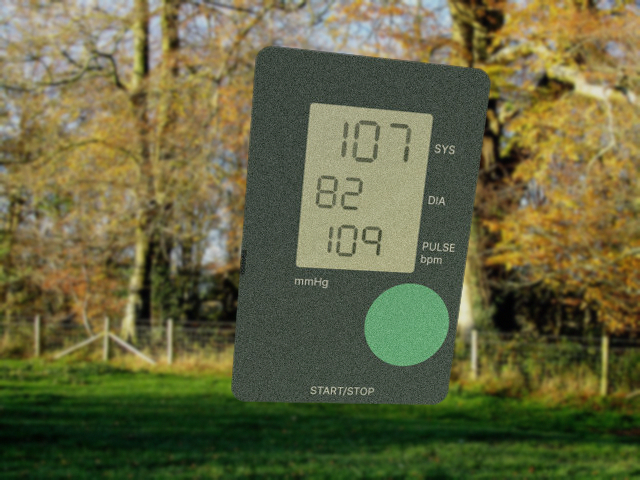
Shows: 82 mmHg
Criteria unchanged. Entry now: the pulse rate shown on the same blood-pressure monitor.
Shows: 109 bpm
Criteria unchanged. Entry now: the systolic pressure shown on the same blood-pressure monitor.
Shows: 107 mmHg
